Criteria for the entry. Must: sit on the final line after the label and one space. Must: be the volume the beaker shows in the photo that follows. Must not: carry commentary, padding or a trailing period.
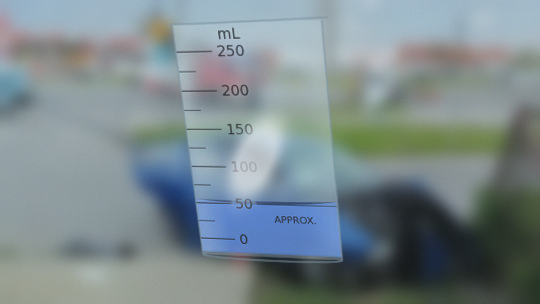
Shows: 50 mL
